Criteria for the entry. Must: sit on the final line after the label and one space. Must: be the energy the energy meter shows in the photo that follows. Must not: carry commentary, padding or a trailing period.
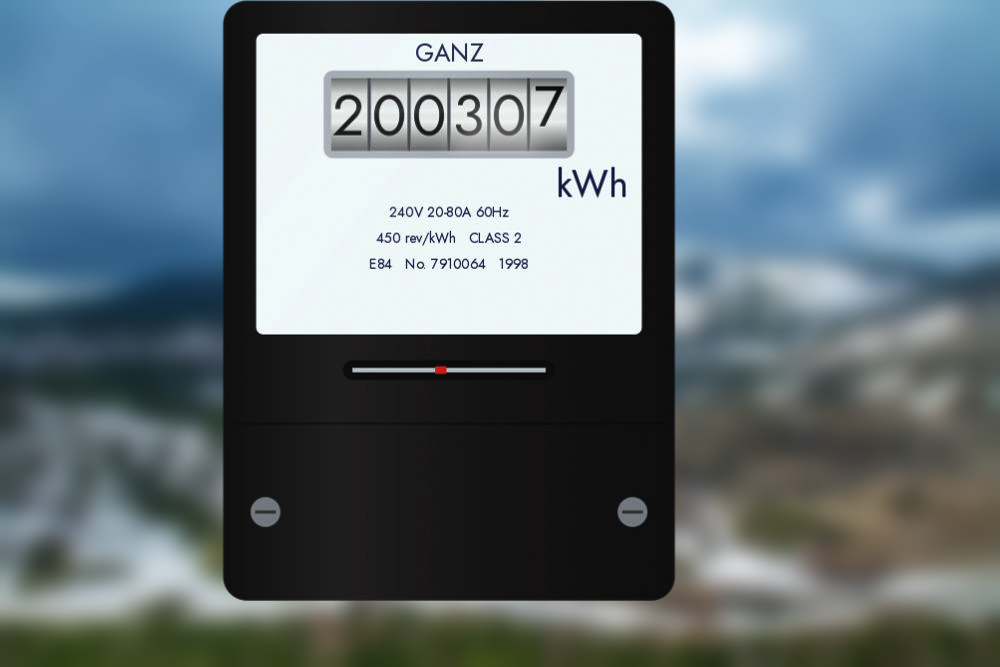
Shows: 200307 kWh
